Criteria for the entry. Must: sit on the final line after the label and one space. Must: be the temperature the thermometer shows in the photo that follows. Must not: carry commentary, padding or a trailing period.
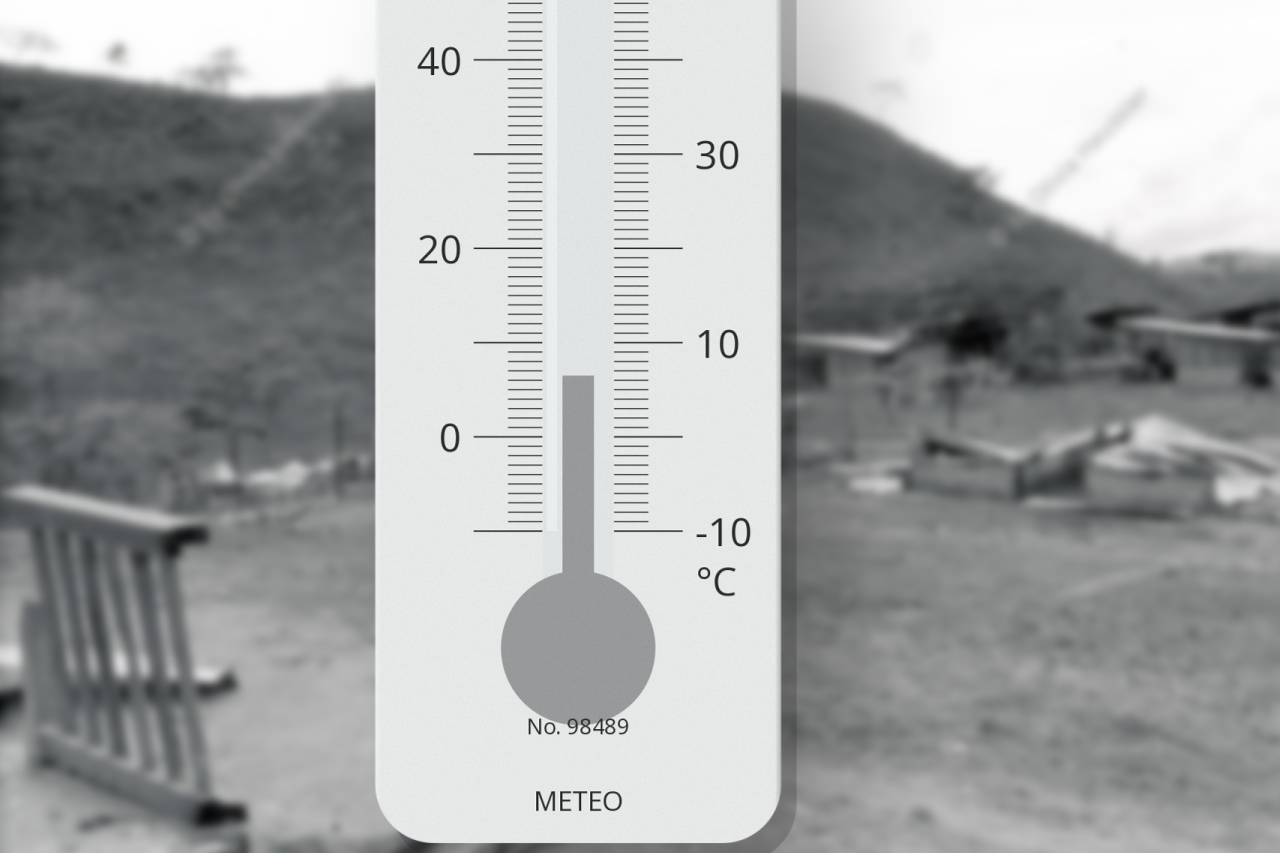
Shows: 6.5 °C
